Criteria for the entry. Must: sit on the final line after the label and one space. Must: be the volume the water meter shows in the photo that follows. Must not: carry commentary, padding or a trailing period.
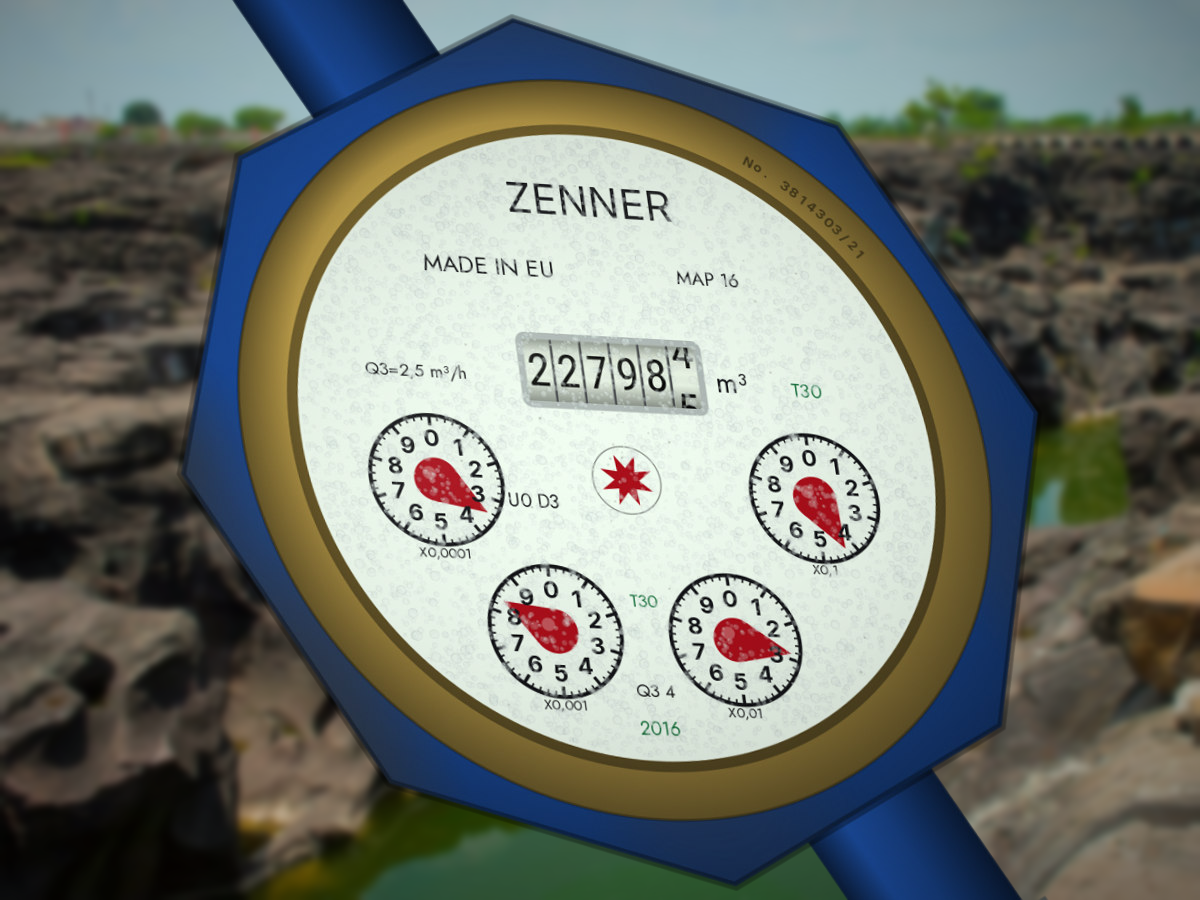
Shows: 227984.4283 m³
